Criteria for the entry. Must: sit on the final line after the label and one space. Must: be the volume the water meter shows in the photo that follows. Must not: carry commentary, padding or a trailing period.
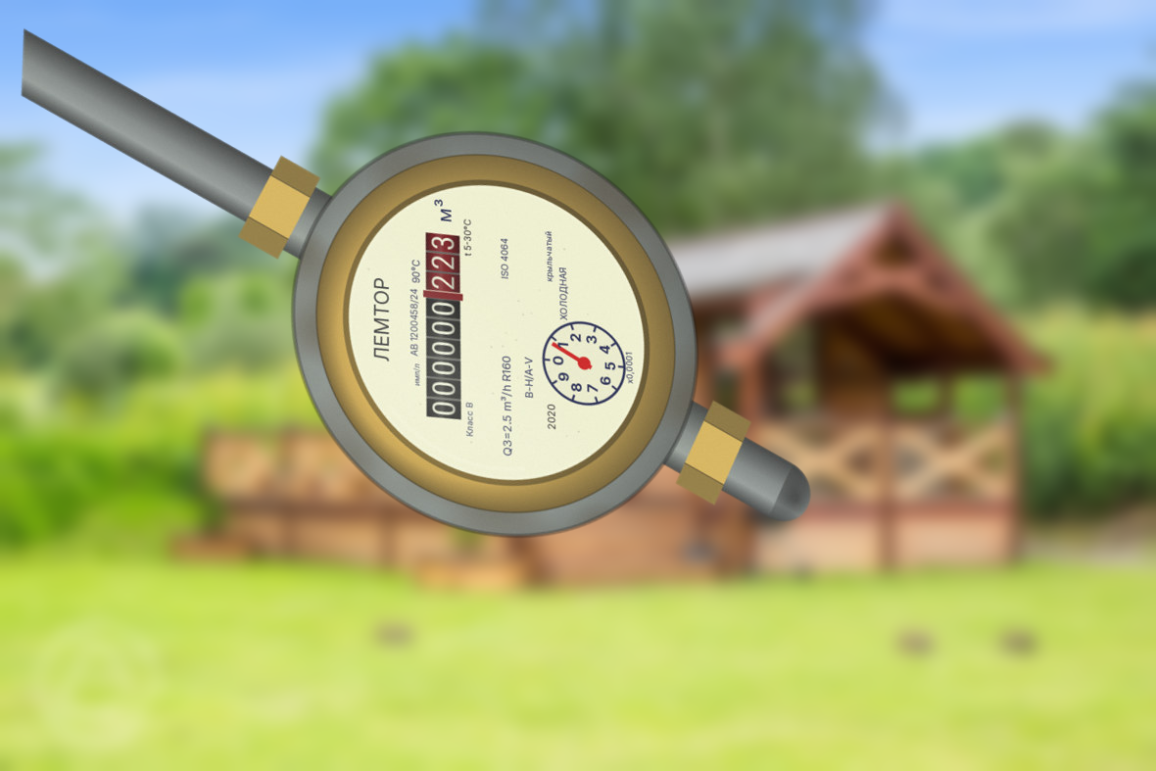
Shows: 0.2230 m³
